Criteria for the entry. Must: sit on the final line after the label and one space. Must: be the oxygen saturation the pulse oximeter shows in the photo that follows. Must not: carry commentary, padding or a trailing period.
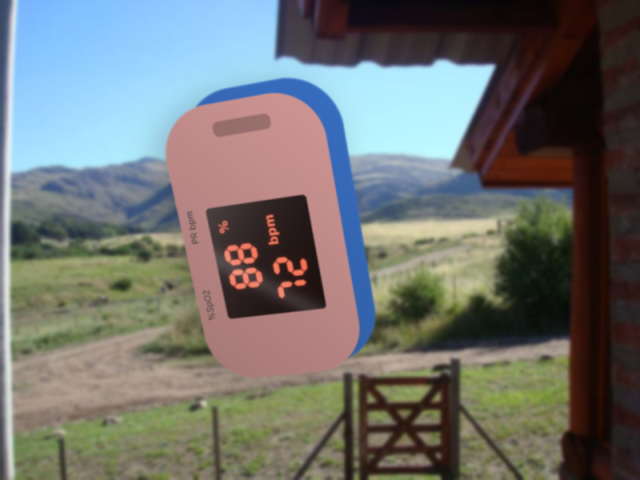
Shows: 88 %
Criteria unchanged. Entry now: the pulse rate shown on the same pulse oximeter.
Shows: 72 bpm
